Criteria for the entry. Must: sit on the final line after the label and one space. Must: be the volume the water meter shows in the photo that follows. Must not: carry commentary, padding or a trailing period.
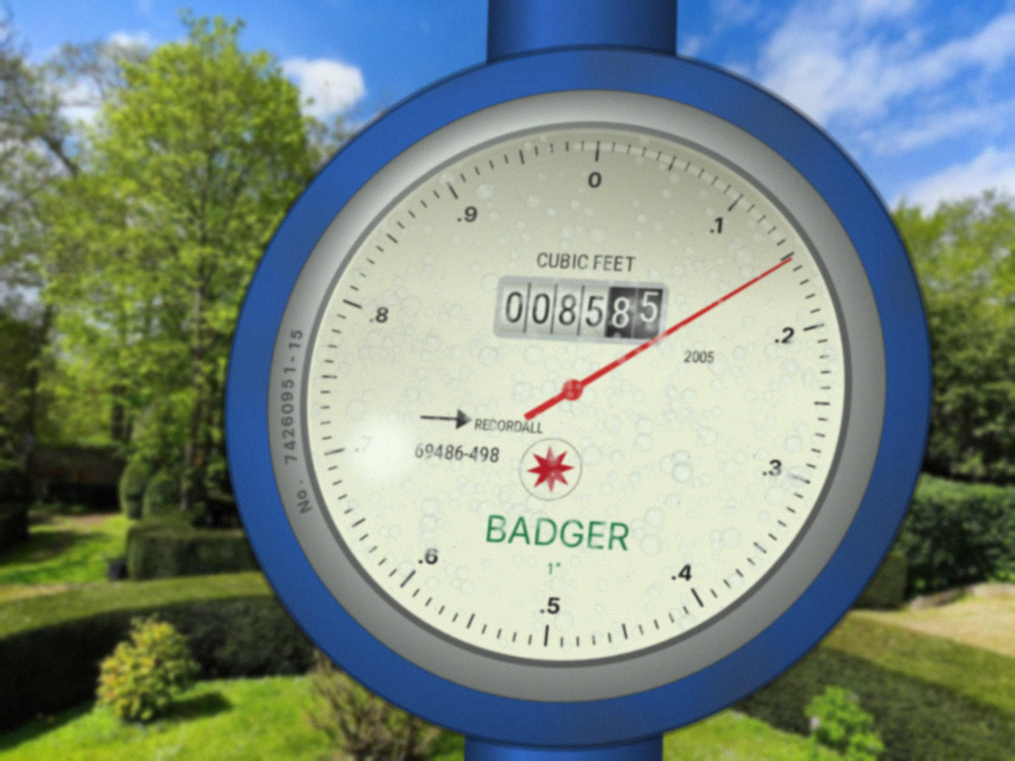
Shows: 8585.15 ft³
